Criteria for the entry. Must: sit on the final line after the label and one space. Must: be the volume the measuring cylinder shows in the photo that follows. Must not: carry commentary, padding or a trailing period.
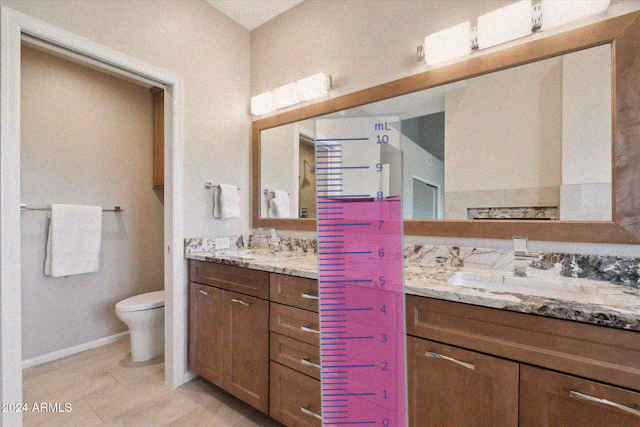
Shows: 7.8 mL
